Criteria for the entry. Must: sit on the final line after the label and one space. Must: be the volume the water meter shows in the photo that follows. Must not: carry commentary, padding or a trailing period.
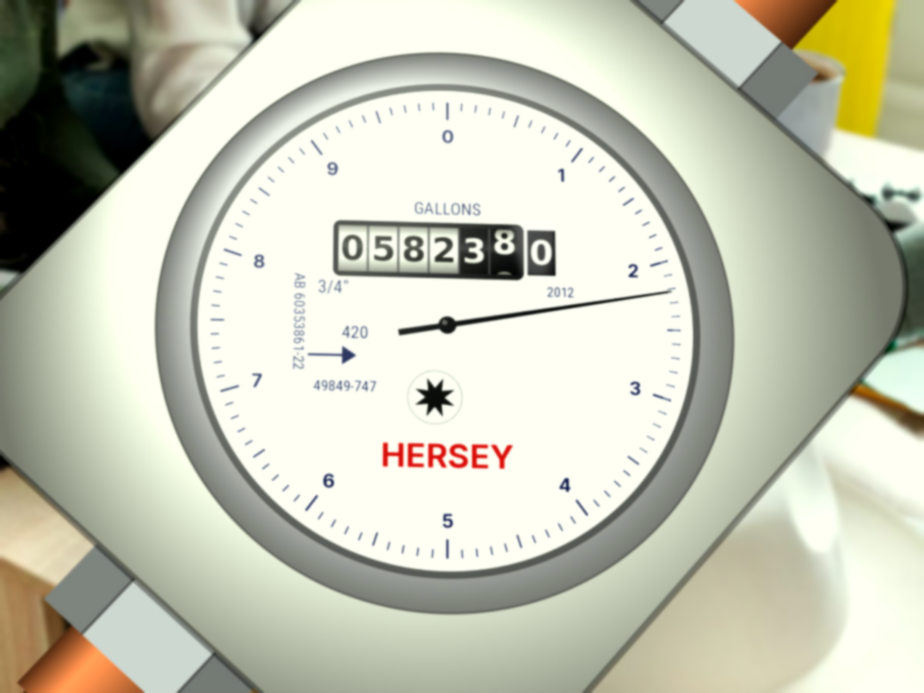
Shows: 582382.2 gal
